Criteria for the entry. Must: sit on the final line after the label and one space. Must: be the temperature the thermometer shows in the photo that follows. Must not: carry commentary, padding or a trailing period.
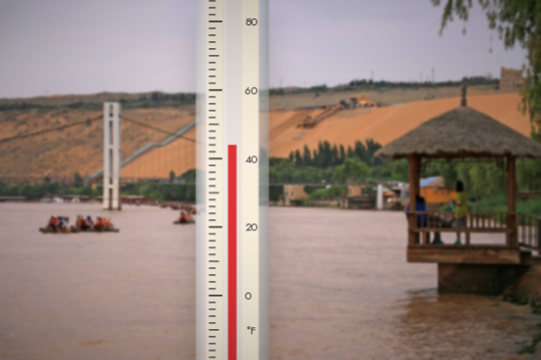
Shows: 44 °F
